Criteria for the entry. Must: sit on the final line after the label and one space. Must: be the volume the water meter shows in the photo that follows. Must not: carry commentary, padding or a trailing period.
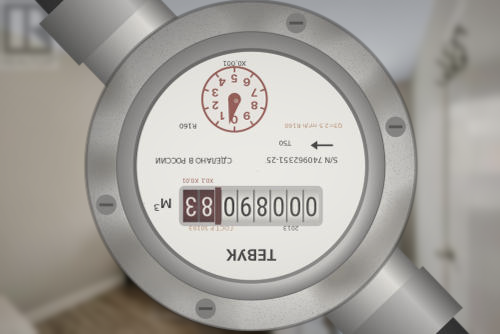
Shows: 890.830 m³
